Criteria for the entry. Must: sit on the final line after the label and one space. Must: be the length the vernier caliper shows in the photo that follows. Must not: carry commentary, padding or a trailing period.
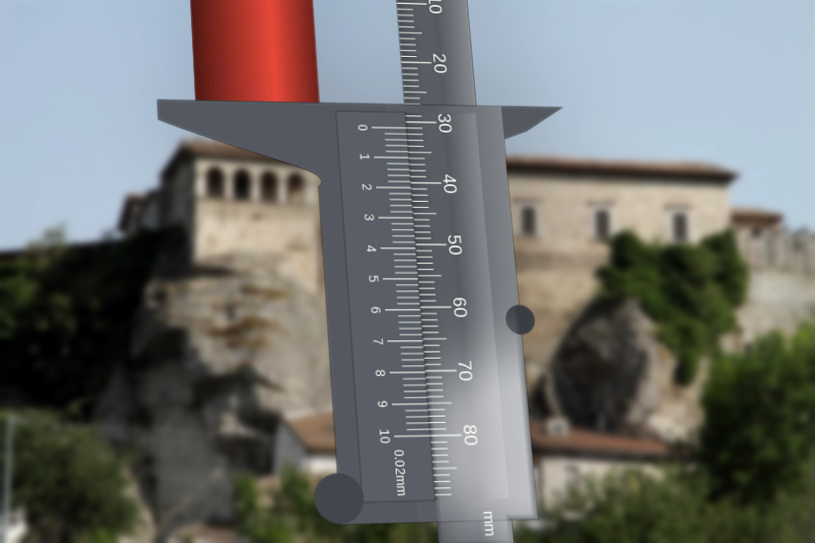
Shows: 31.0 mm
